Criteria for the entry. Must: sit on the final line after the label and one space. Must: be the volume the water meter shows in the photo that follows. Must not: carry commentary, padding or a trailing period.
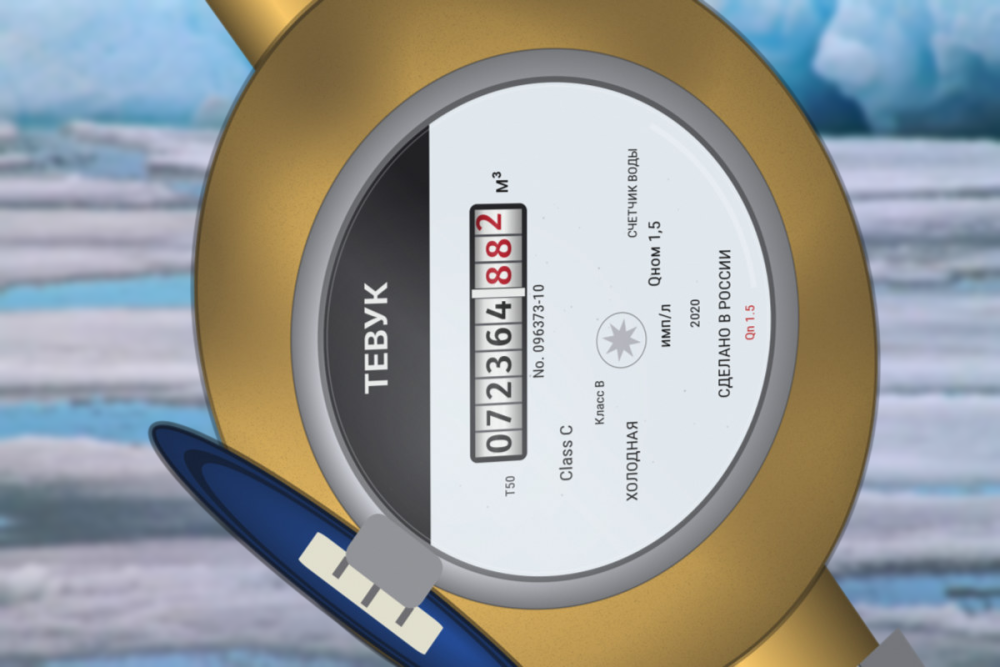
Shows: 72364.882 m³
